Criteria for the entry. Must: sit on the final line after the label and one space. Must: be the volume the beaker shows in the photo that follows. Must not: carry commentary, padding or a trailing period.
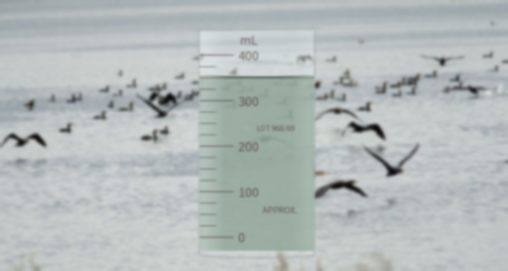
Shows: 350 mL
